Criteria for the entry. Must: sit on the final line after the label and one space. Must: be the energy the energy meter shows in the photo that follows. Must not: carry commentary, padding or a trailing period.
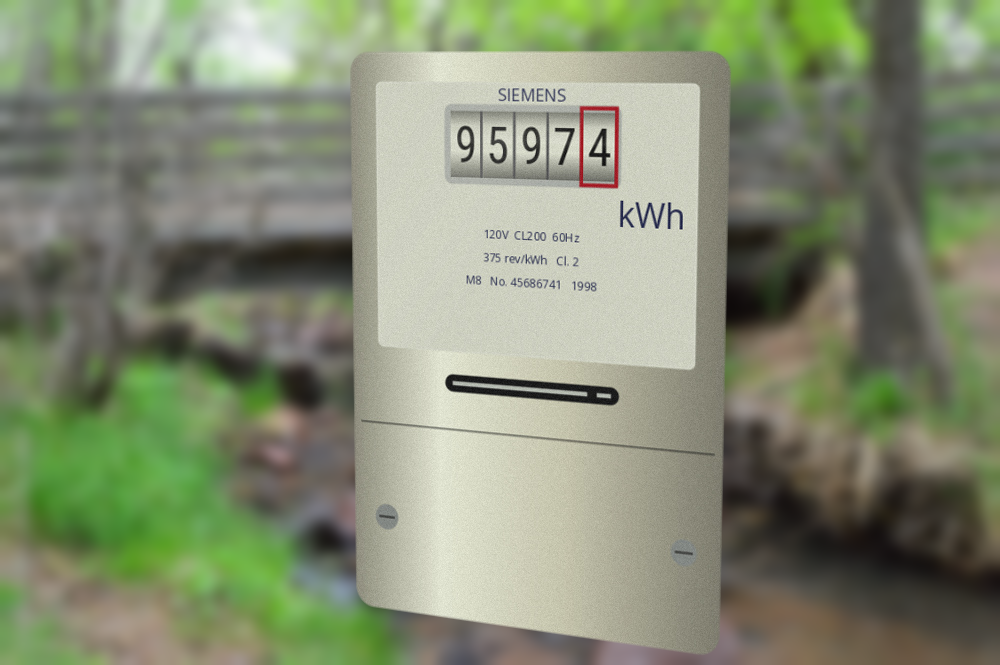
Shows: 9597.4 kWh
